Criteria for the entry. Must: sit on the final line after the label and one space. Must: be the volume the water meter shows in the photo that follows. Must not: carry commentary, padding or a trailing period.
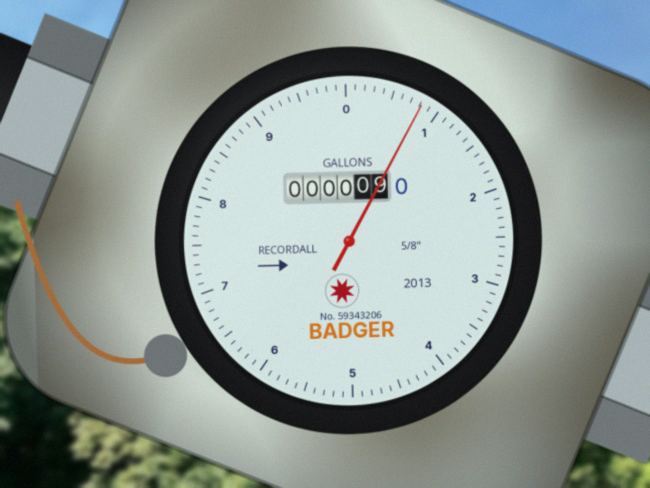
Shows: 90.8 gal
